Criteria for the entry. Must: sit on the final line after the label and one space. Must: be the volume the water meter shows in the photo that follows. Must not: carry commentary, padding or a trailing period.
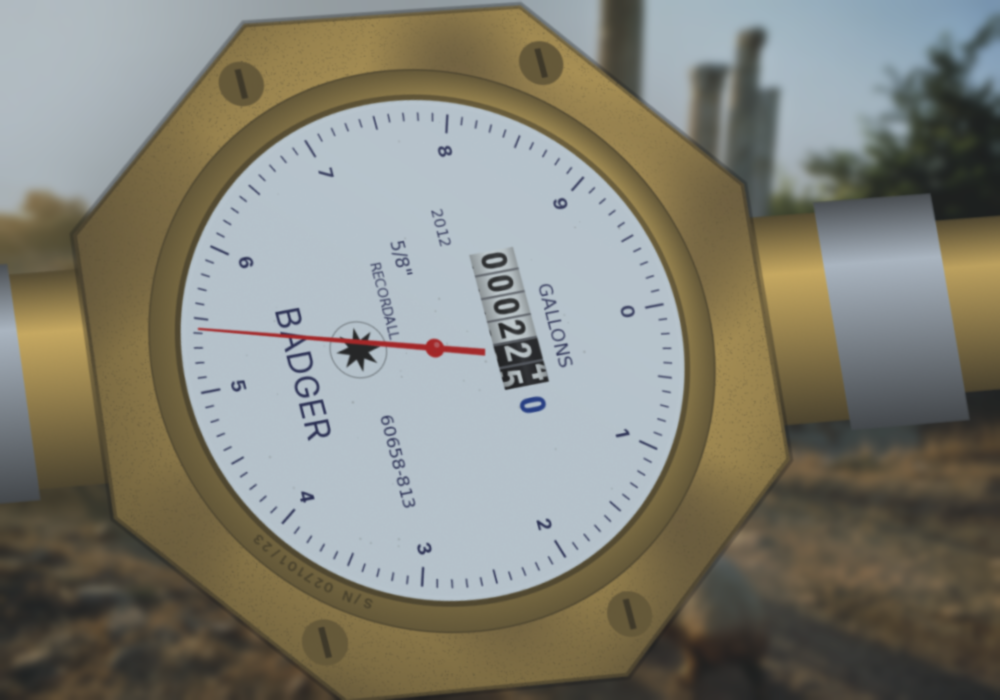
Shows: 2245.4 gal
